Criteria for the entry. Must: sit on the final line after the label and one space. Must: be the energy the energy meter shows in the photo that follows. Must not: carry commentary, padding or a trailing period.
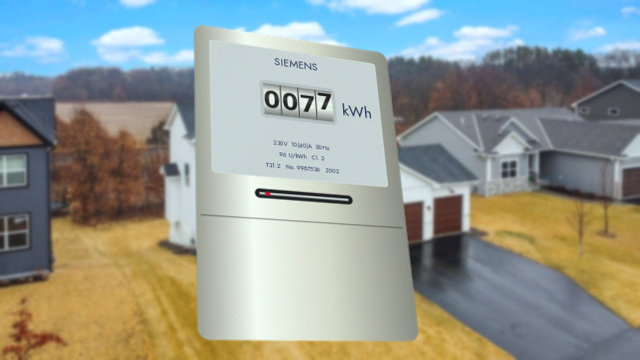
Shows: 77 kWh
